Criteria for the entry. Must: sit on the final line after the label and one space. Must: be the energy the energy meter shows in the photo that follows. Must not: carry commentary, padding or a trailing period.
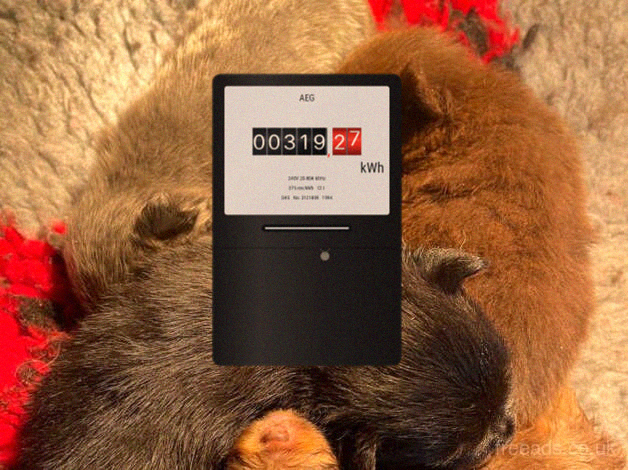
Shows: 319.27 kWh
